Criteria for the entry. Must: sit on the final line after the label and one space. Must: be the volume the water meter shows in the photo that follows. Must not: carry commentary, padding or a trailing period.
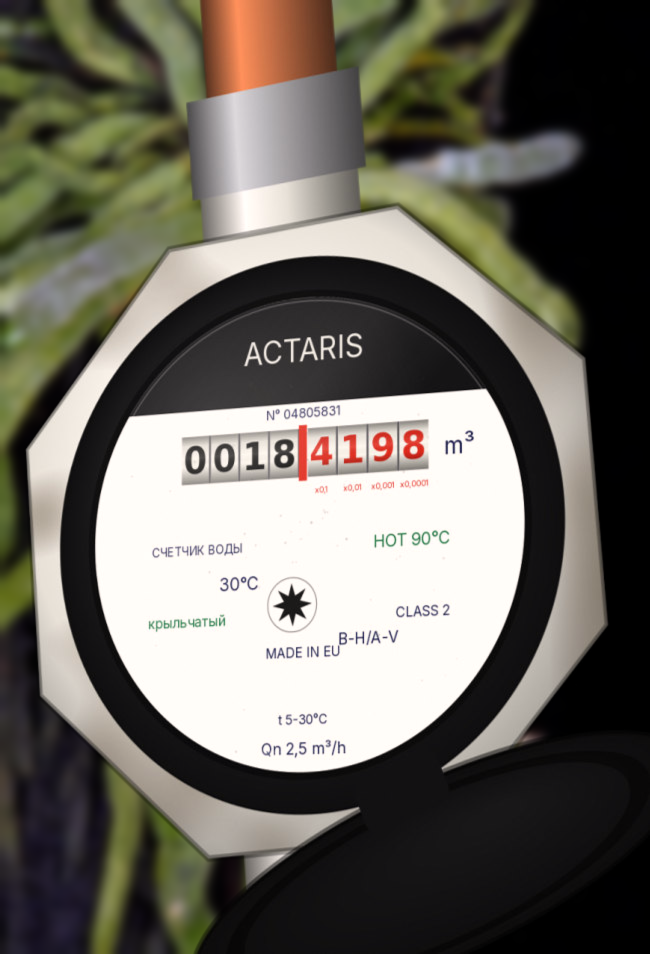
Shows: 18.4198 m³
